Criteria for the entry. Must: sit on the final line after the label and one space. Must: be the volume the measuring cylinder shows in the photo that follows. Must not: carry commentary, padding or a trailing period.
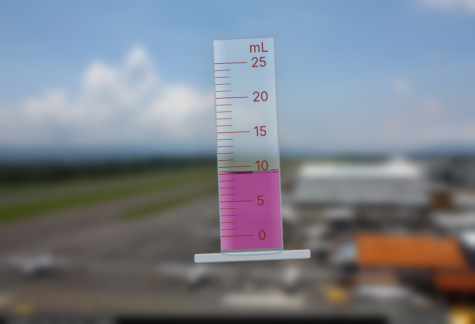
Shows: 9 mL
